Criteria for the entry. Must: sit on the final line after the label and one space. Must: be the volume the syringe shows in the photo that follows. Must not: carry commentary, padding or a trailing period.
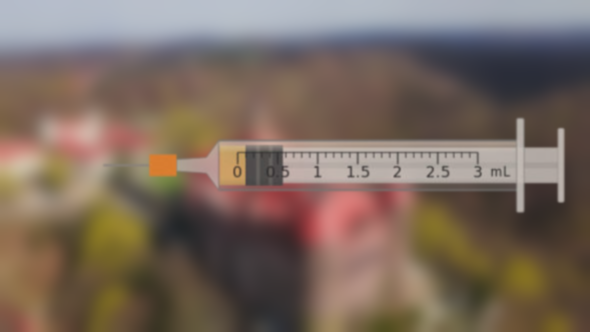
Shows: 0.1 mL
